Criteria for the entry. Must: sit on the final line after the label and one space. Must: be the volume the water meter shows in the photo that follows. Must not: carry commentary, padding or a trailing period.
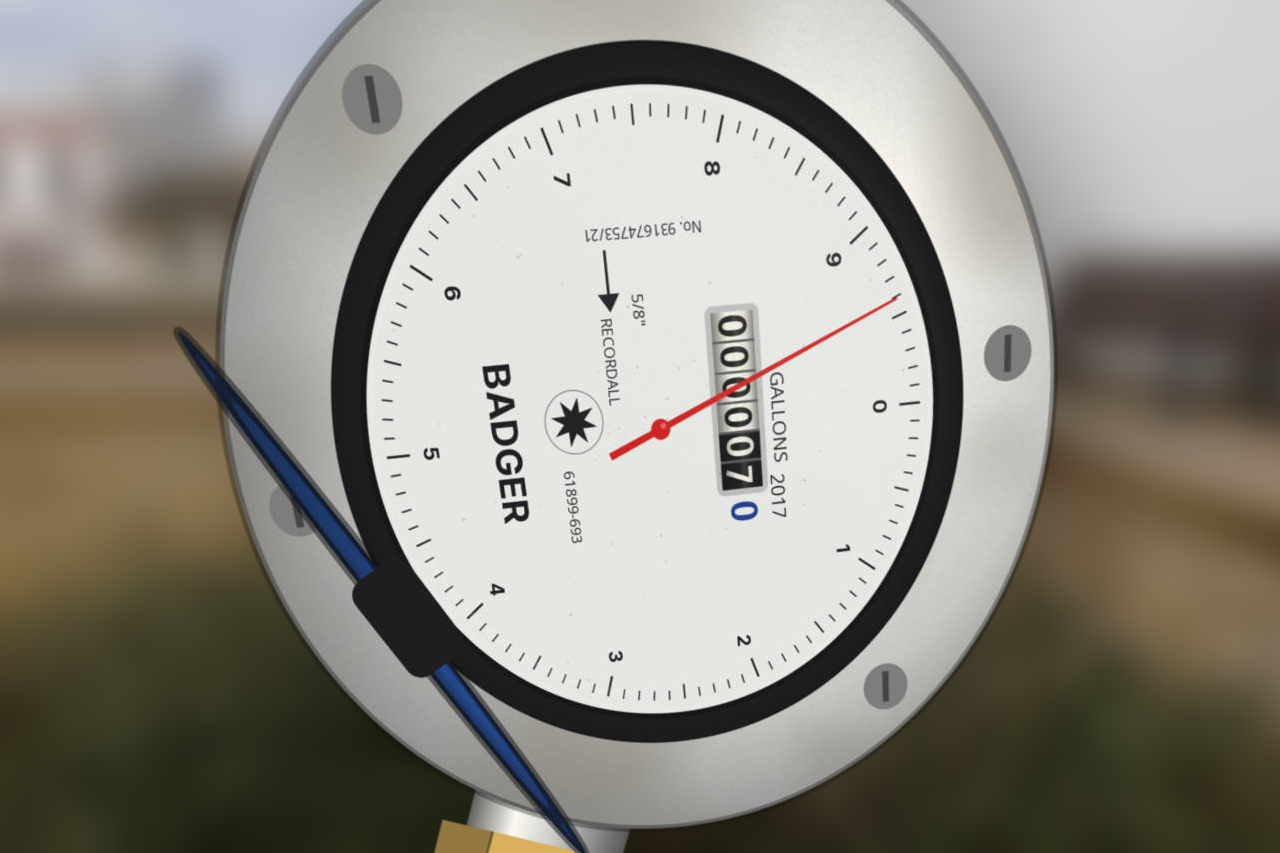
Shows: 69.4 gal
